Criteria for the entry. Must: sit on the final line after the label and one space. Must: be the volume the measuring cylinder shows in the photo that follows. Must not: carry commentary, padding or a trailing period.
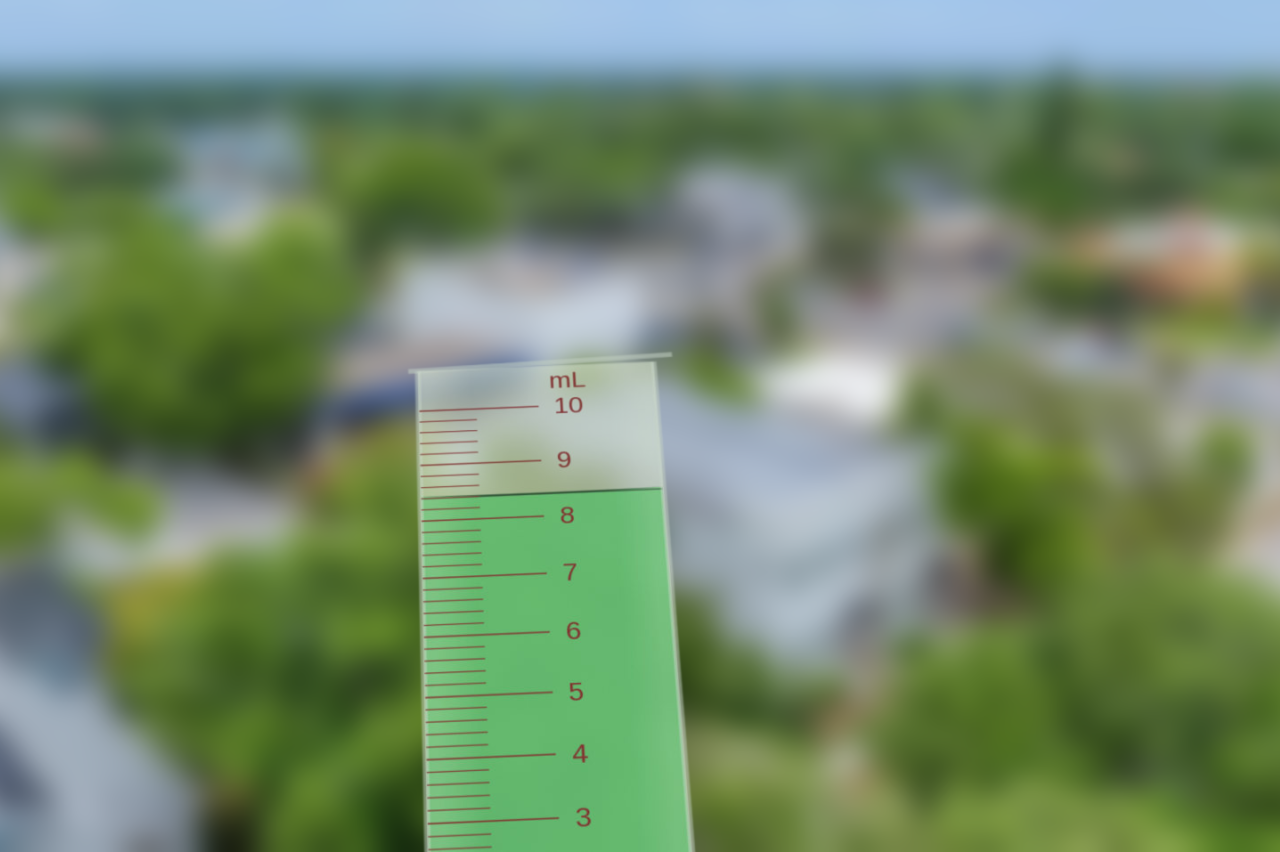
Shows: 8.4 mL
